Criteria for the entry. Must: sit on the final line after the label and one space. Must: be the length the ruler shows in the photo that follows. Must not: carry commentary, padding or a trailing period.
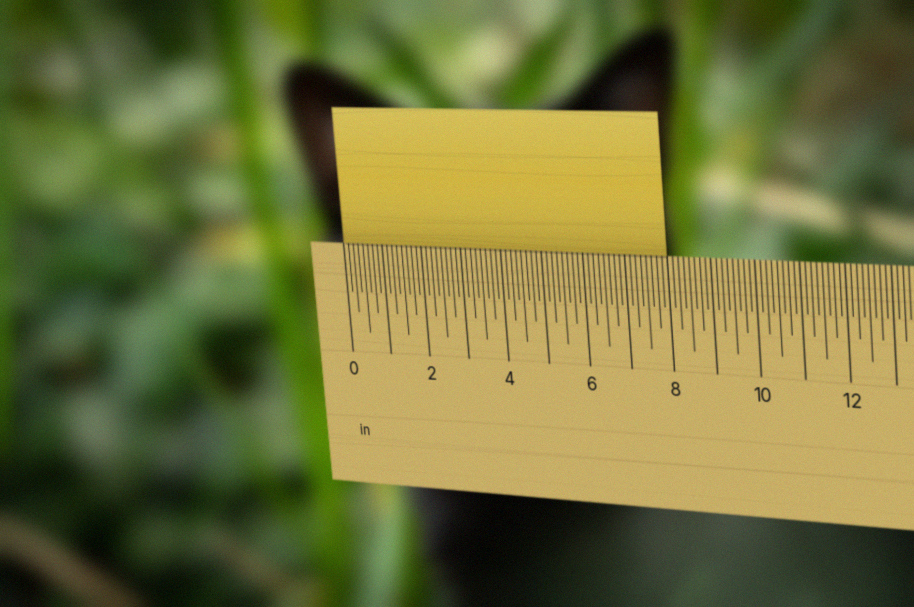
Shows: 8 in
